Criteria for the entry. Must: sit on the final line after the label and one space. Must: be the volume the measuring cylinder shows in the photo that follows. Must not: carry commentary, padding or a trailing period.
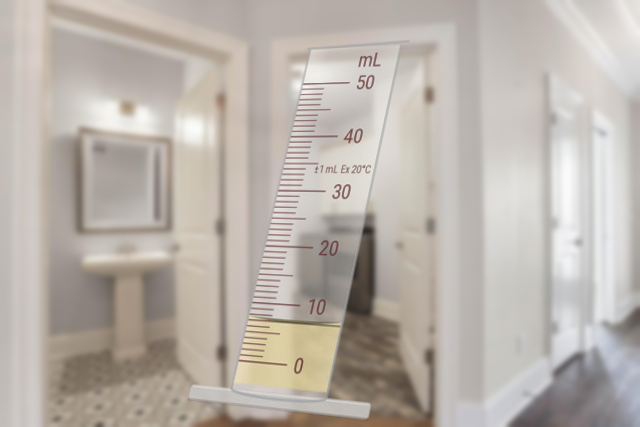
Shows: 7 mL
